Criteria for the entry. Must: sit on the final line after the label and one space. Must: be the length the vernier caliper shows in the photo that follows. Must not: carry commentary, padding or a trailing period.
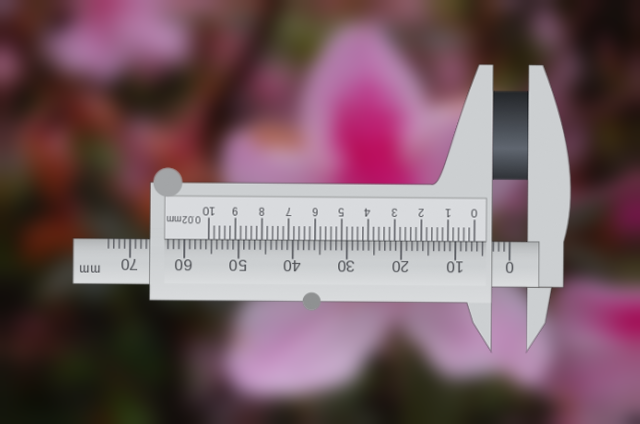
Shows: 6.5 mm
